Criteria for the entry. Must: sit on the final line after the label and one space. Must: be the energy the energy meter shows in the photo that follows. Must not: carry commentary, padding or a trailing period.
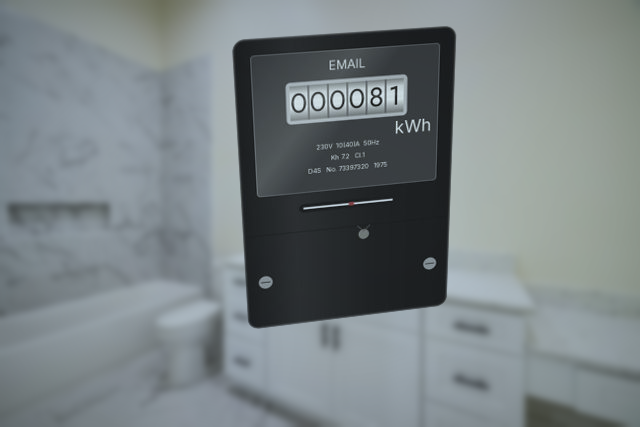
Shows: 81 kWh
